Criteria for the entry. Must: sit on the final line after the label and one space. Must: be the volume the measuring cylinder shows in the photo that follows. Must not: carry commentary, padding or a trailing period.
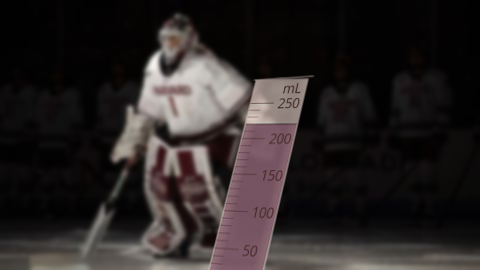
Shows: 220 mL
